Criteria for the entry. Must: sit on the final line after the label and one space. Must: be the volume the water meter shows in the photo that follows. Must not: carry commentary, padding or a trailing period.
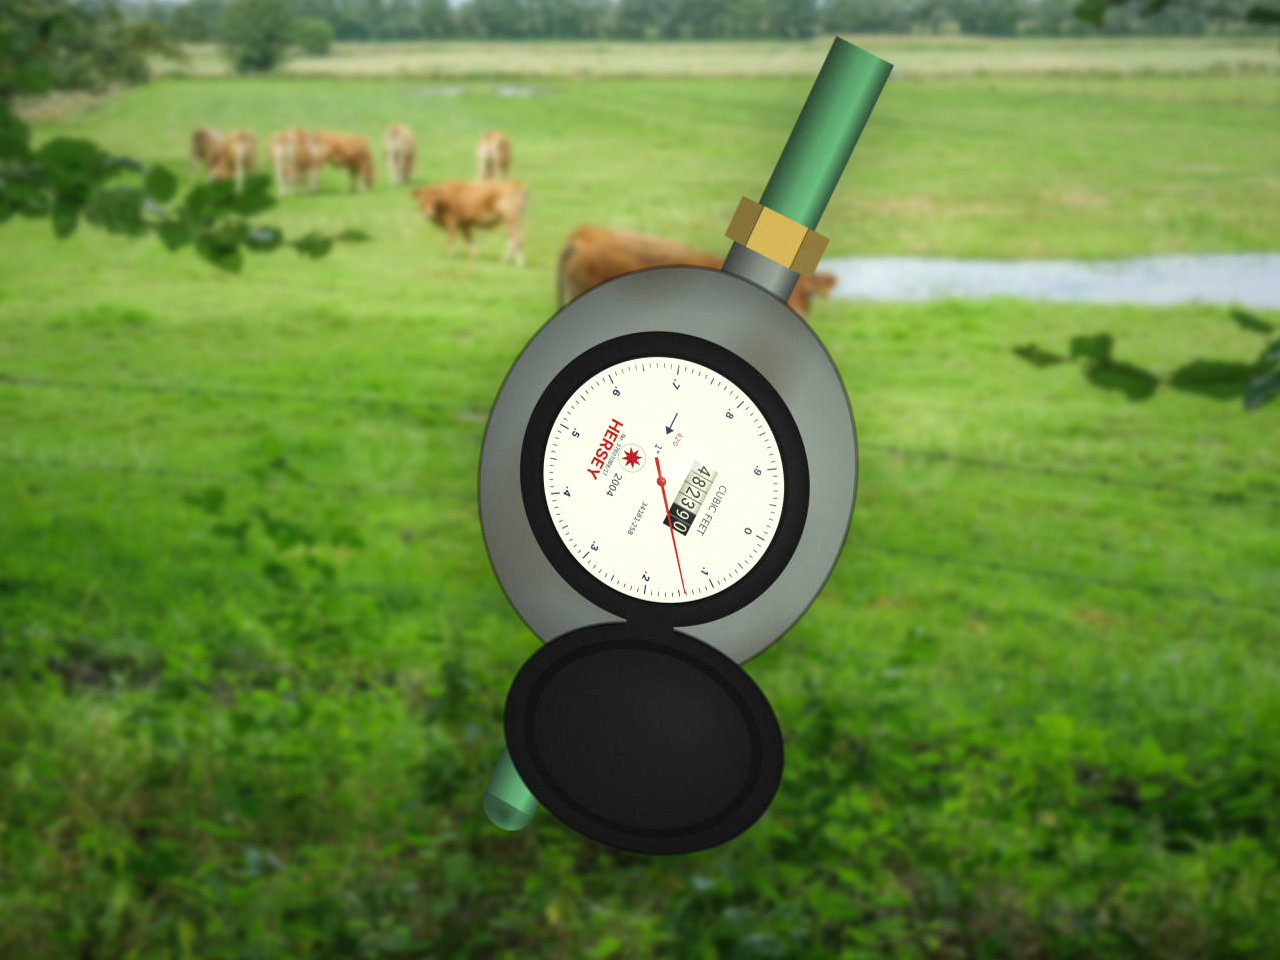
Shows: 482390.14 ft³
